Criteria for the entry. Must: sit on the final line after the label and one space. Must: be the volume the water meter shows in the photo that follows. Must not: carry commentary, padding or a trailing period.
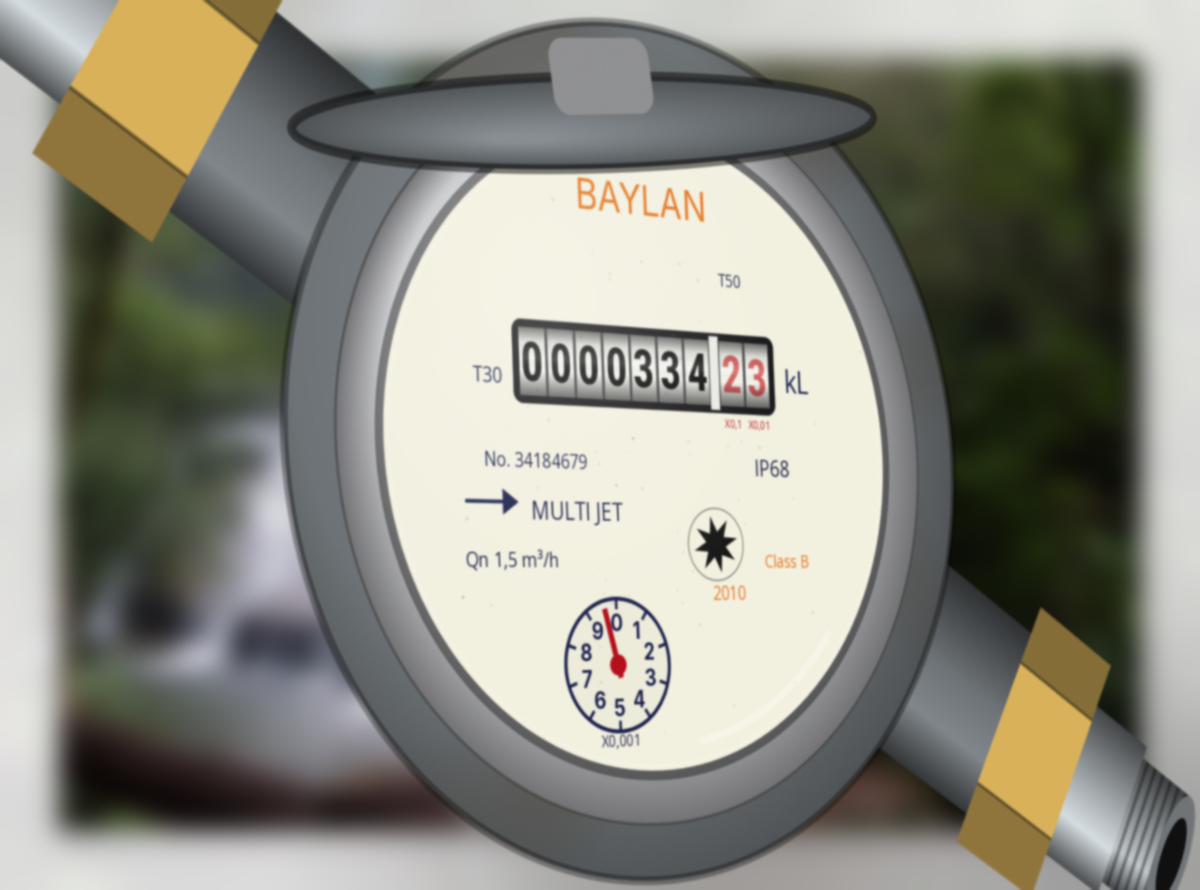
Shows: 334.229 kL
